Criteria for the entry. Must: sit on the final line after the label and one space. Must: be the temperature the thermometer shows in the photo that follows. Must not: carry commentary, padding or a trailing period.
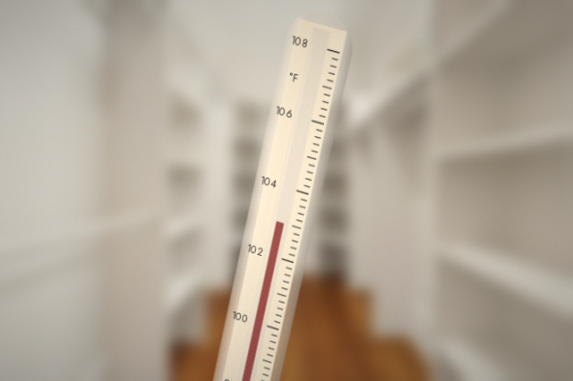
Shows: 103 °F
